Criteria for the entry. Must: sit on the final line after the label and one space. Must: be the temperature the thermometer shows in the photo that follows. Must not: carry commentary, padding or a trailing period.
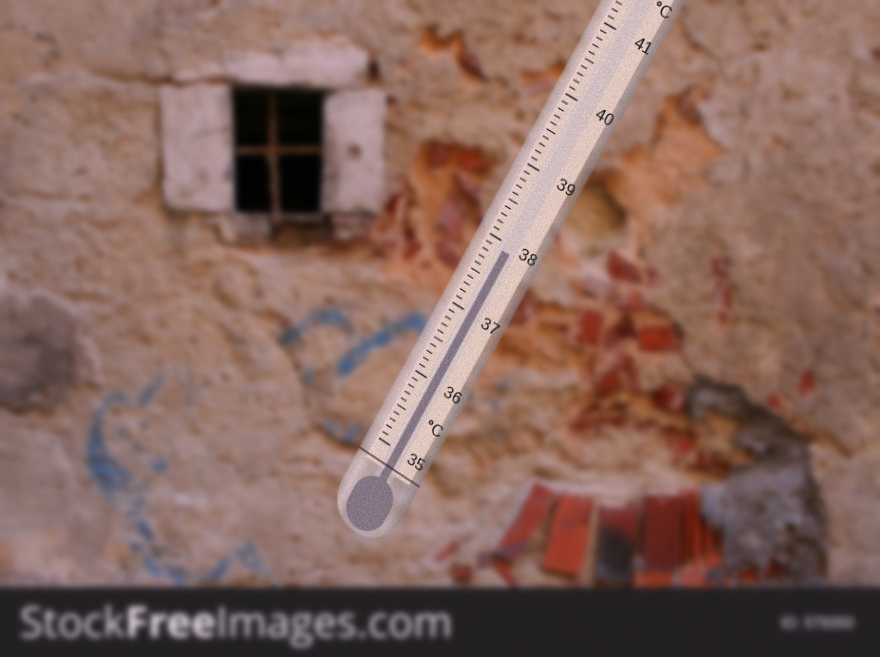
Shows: 37.9 °C
